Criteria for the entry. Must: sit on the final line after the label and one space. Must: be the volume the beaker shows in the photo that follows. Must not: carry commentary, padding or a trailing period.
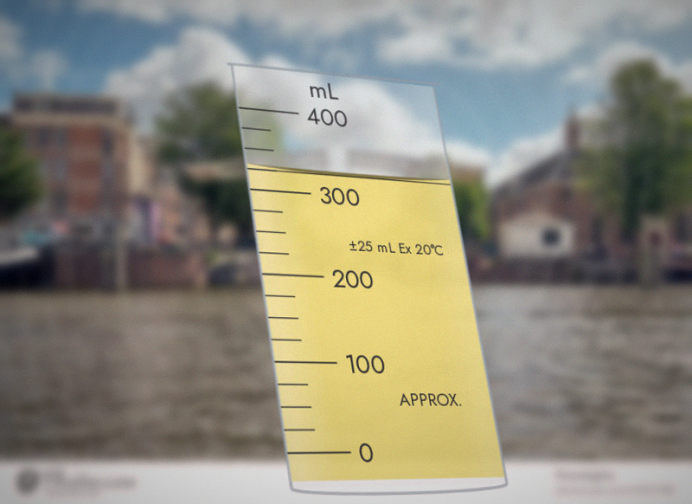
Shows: 325 mL
